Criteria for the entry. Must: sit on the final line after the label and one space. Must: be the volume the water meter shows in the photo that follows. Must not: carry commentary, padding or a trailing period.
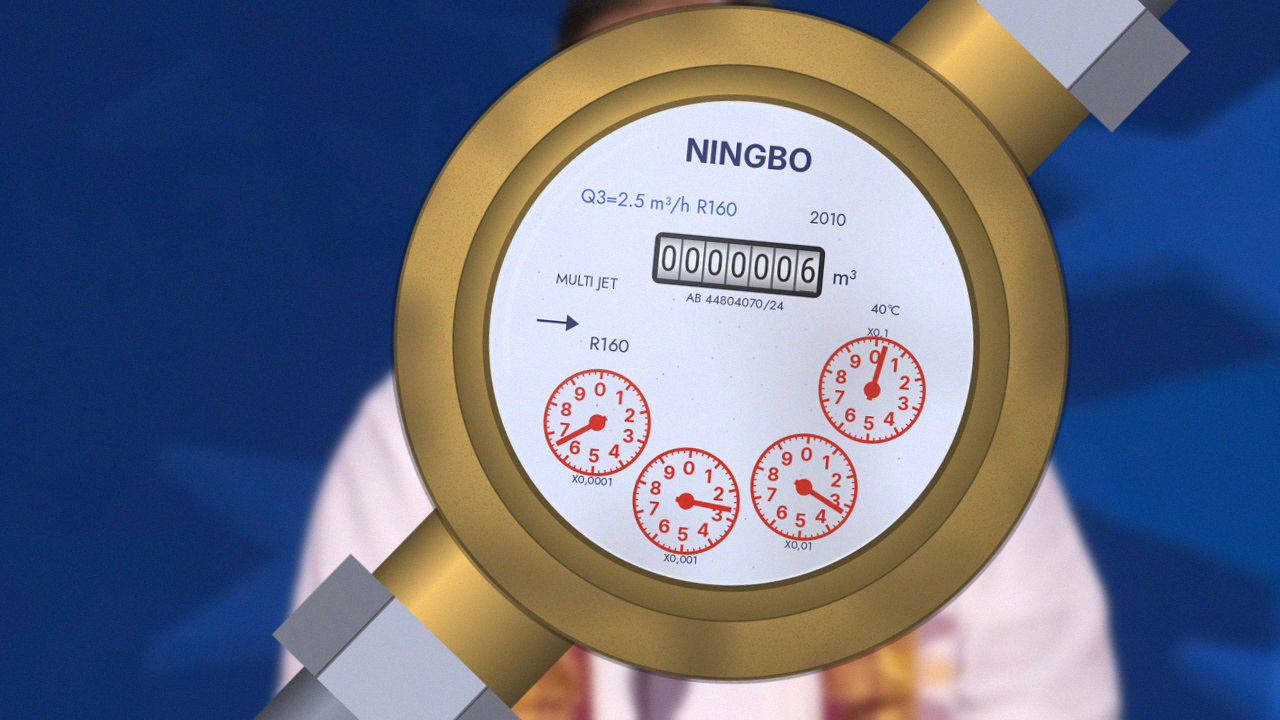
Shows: 6.0326 m³
